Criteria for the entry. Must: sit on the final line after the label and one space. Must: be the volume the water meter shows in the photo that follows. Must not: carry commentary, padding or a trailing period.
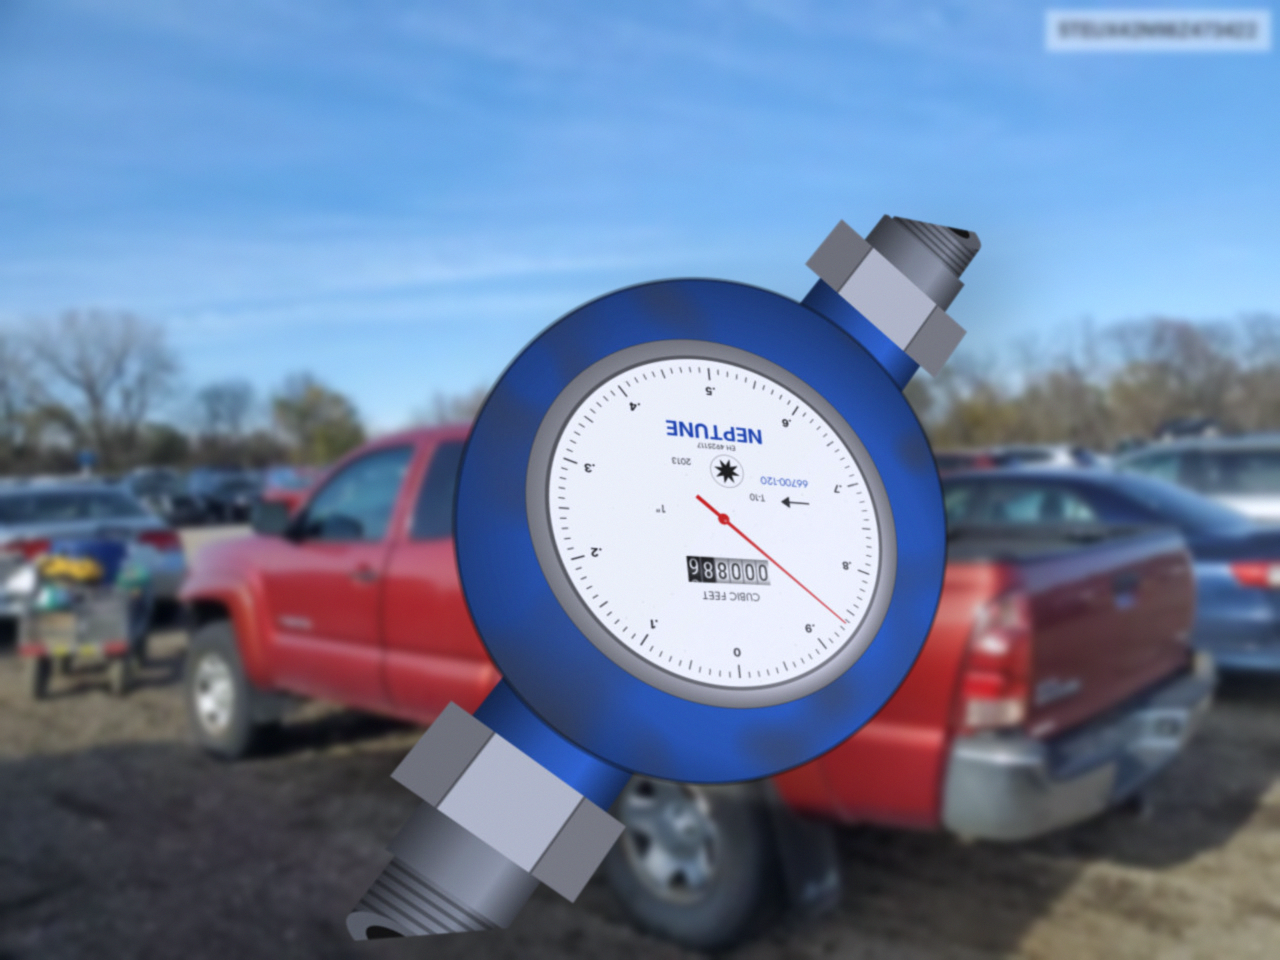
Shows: 885.86 ft³
